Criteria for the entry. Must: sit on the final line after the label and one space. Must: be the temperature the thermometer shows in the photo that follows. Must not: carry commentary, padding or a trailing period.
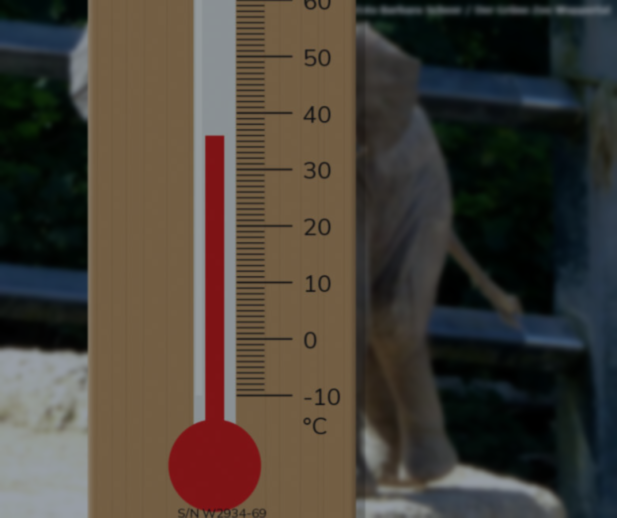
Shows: 36 °C
